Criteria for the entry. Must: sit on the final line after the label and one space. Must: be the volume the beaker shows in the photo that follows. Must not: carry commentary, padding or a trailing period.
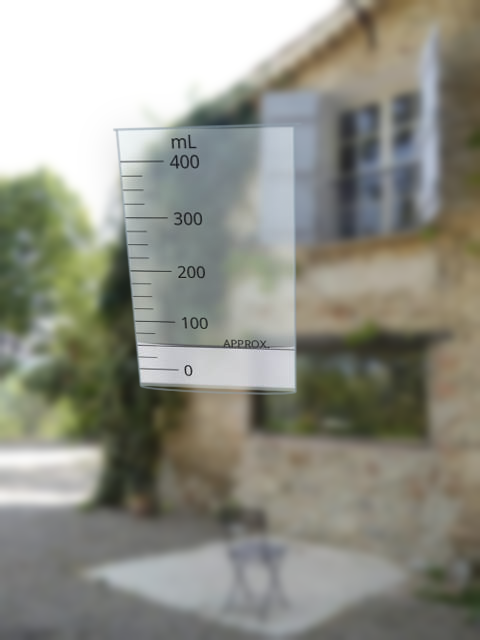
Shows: 50 mL
